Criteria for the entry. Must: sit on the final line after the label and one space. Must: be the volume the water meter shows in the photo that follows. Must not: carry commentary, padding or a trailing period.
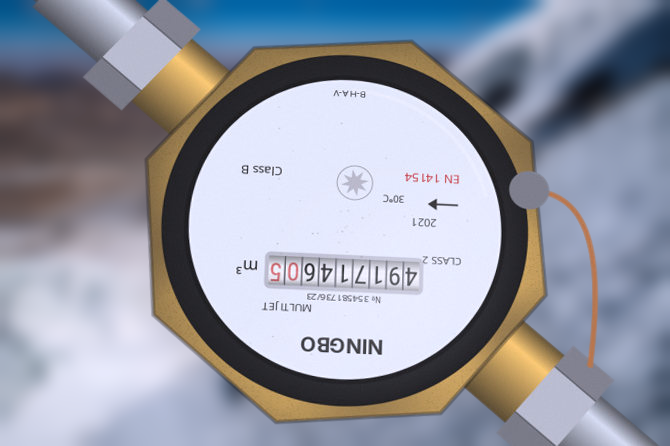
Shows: 4917146.05 m³
